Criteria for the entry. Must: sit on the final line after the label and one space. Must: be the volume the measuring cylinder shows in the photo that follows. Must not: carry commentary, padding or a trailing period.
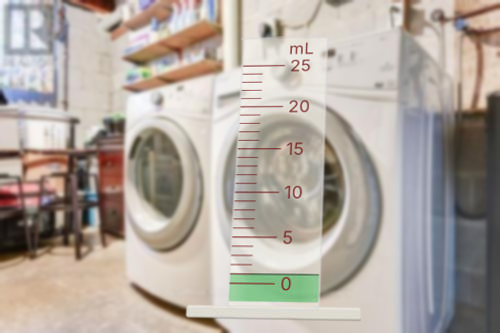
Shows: 1 mL
